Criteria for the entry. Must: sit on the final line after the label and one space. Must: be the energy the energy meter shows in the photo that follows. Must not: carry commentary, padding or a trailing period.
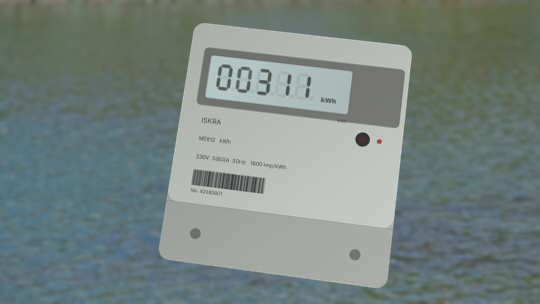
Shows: 311 kWh
